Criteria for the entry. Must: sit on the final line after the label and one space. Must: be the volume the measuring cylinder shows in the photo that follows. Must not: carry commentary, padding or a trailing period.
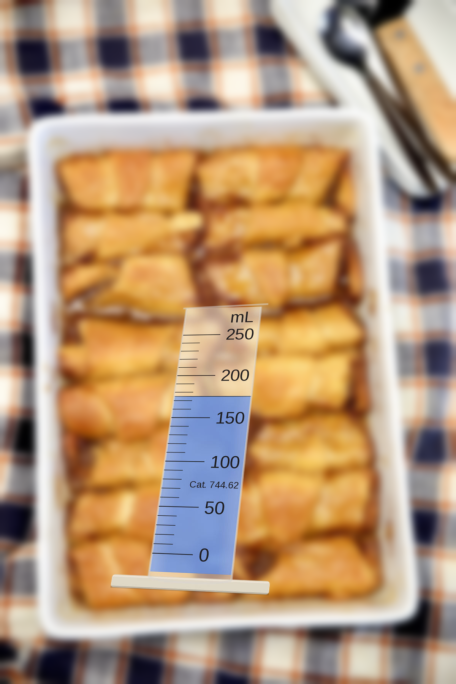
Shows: 175 mL
